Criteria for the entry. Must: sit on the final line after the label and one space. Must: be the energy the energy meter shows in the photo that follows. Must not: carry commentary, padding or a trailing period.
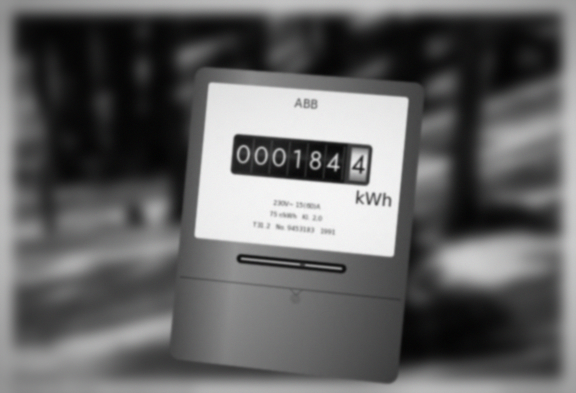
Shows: 184.4 kWh
